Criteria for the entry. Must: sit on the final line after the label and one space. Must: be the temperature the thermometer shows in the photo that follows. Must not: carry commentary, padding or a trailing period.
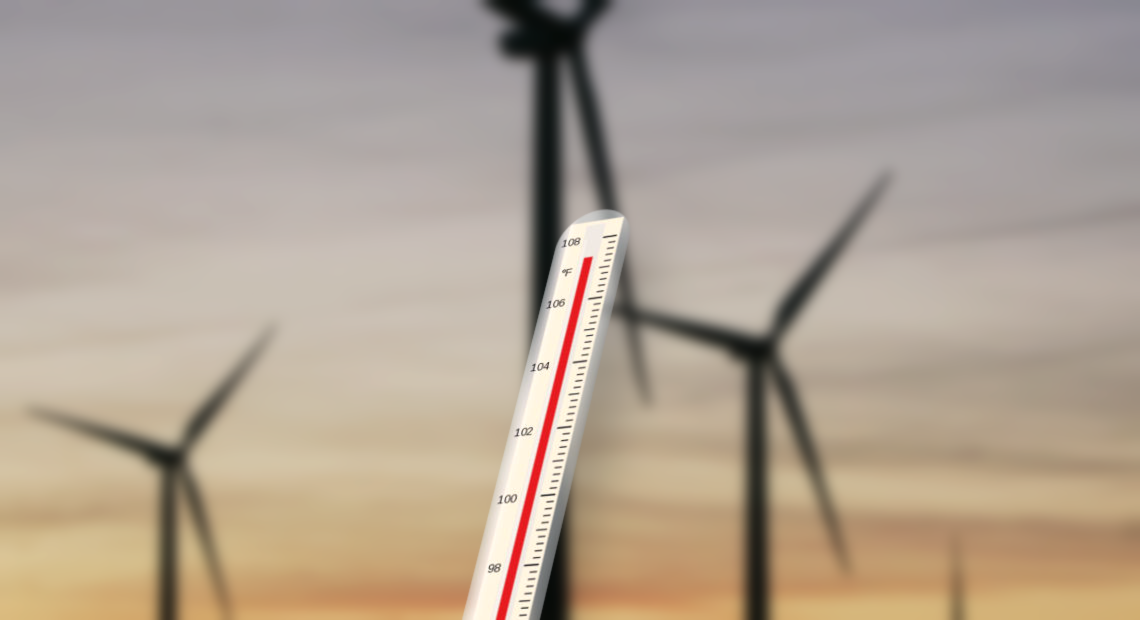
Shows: 107.4 °F
